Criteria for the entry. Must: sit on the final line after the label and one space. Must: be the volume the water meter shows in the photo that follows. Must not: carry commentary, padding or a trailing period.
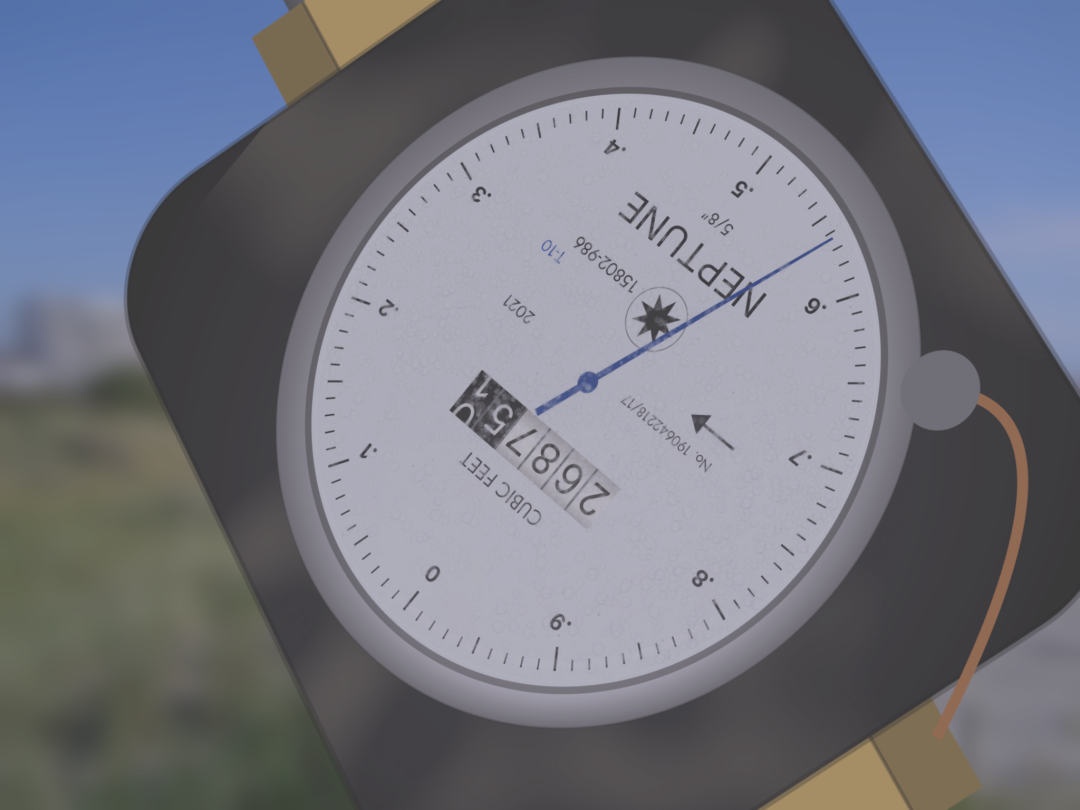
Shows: 268750.56 ft³
